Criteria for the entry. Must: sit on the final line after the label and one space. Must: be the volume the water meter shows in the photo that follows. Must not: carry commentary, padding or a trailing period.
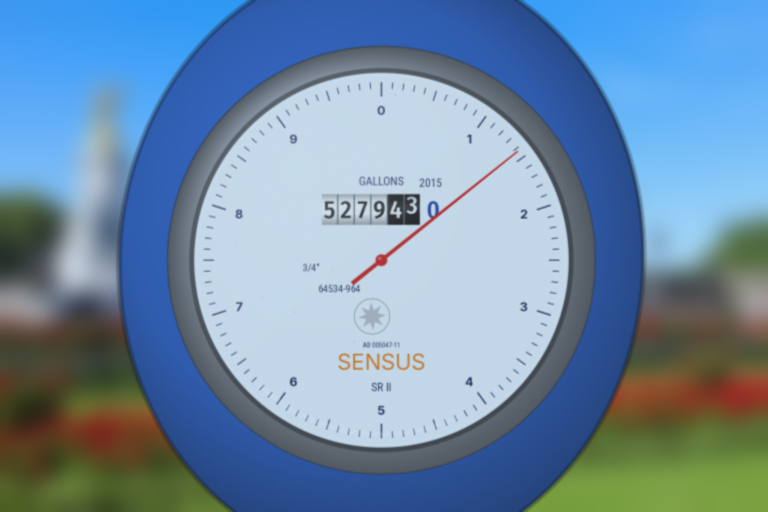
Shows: 5279431.4 gal
